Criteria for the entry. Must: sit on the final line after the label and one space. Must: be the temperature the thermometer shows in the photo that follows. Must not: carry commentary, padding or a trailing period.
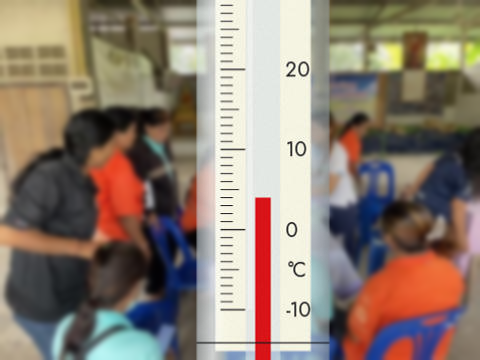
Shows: 4 °C
